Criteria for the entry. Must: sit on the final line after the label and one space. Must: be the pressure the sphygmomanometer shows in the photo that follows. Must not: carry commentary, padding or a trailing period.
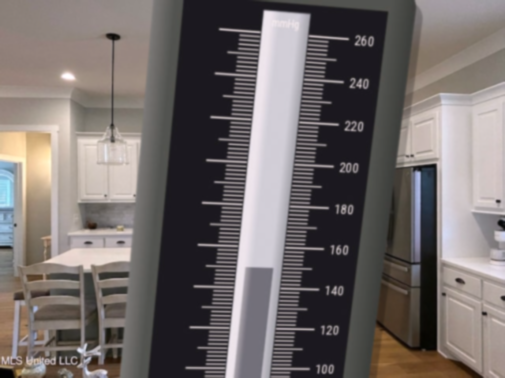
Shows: 150 mmHg
